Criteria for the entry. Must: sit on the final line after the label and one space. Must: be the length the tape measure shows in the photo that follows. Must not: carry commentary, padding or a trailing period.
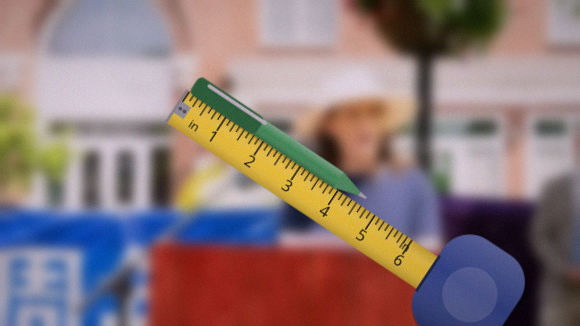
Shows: 4.625 in
